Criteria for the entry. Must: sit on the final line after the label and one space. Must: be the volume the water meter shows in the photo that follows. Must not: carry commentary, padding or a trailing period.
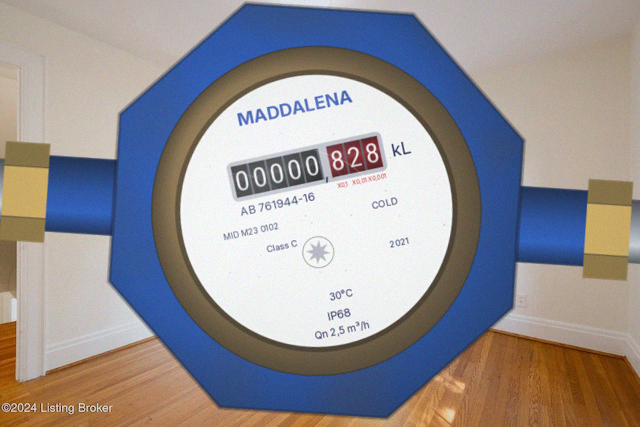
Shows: 0.828 kL
